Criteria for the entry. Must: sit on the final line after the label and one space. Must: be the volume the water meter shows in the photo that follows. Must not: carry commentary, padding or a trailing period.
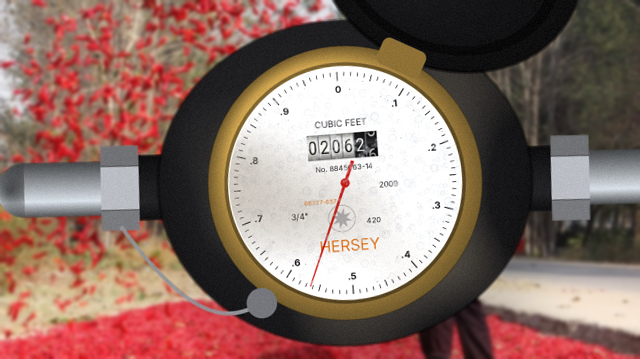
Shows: 20625.56 ft³
